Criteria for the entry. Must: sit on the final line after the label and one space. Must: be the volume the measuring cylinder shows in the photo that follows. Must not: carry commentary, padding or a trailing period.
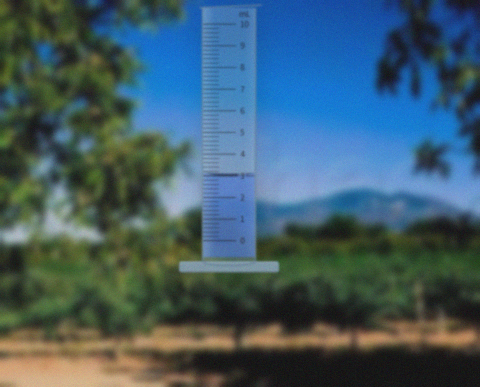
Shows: 3 mL
